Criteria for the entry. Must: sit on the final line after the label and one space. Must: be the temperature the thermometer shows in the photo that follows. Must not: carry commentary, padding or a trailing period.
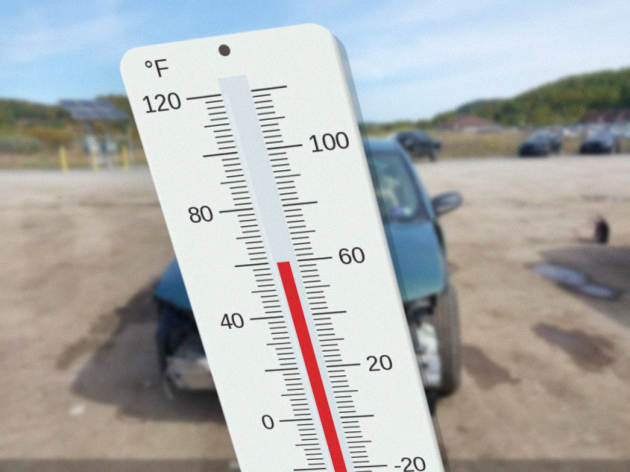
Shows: 60 °F
